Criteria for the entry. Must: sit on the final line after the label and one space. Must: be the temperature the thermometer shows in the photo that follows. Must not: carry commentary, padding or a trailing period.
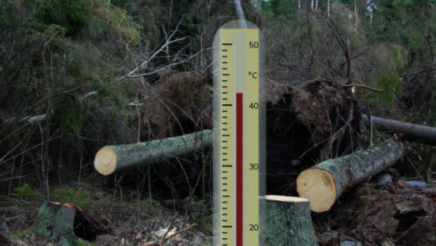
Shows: 42 °C
